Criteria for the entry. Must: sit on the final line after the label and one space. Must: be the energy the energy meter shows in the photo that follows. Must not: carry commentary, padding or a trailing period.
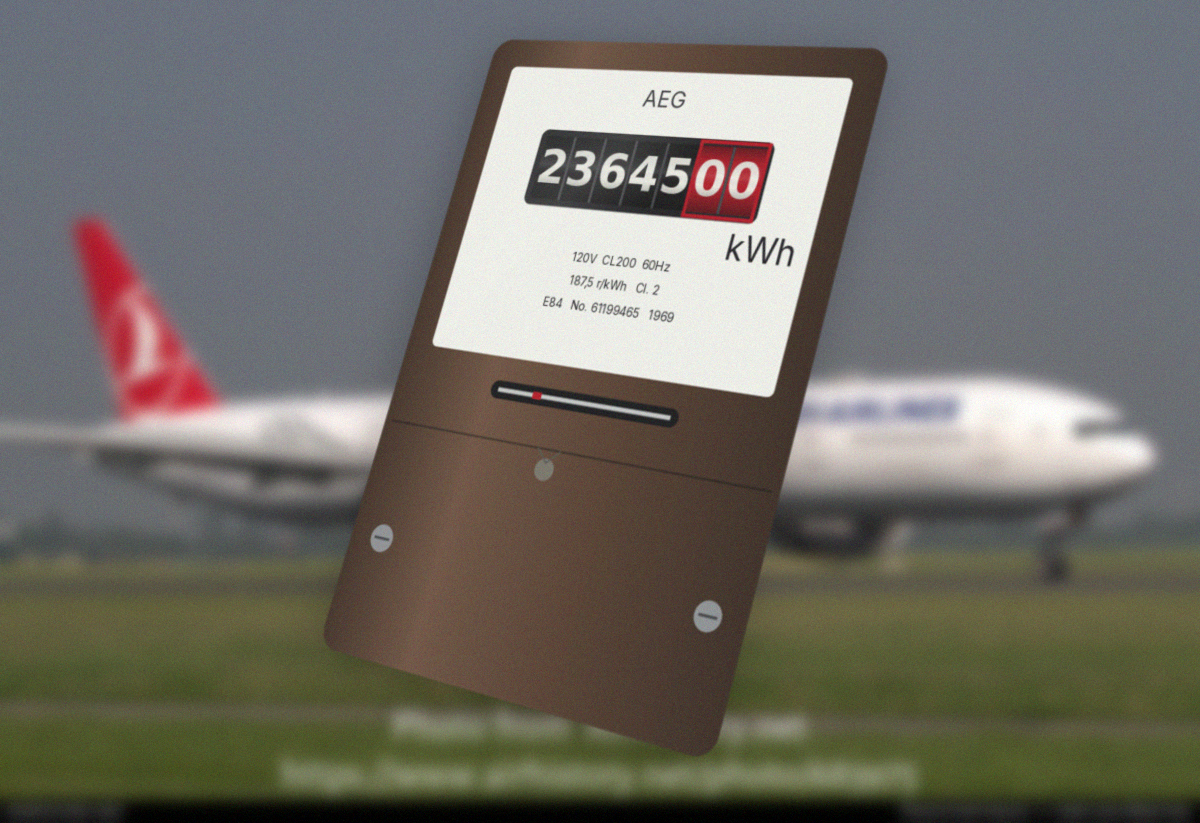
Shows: 23645.00 kWh
